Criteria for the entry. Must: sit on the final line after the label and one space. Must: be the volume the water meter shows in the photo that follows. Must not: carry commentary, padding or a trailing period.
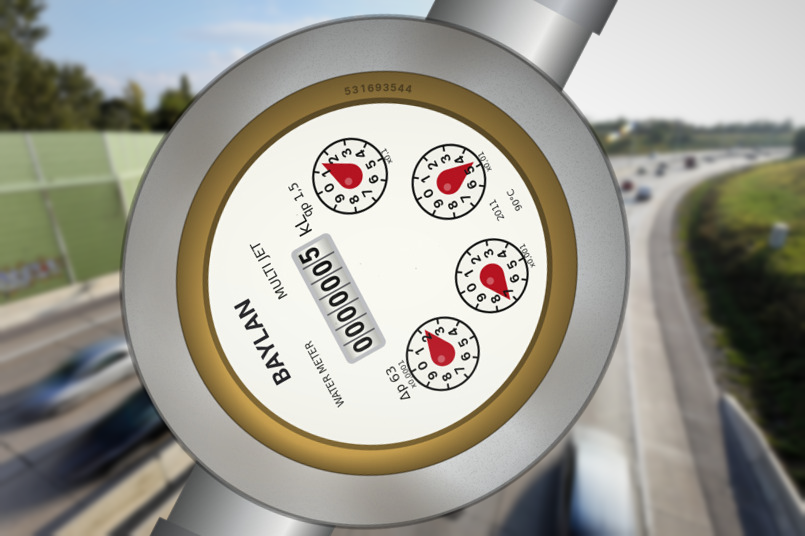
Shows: 5.1472 kL
